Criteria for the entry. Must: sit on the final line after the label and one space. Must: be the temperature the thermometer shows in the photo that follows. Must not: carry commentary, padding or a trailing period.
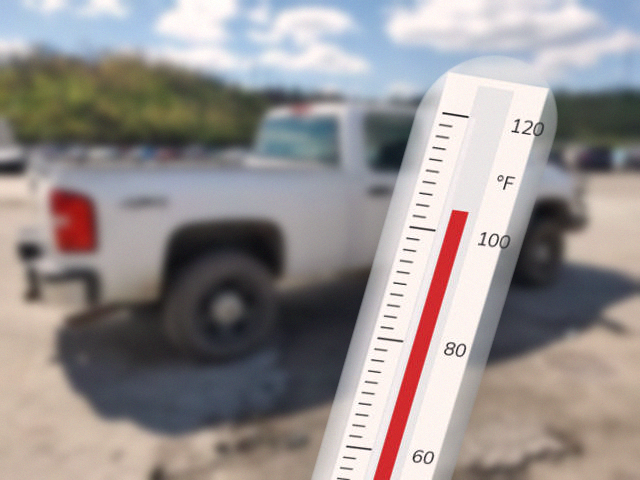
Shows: 104 °F
